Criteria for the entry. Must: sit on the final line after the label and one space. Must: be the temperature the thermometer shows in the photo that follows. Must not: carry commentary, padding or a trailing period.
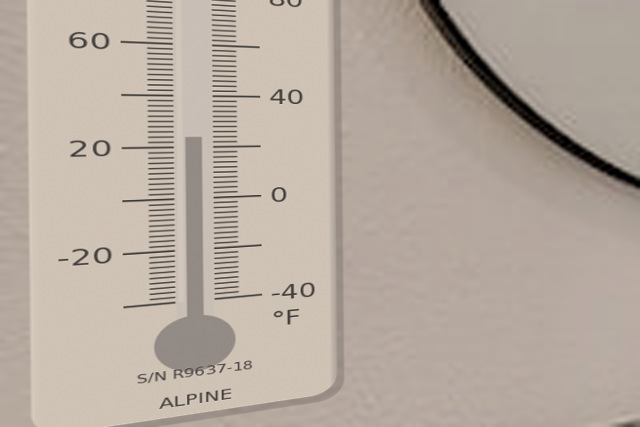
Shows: 24 °F
